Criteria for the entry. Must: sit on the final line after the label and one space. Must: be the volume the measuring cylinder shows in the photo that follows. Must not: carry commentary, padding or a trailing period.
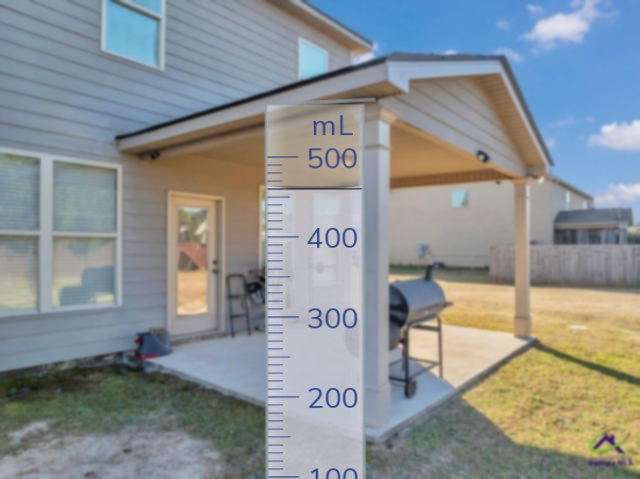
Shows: 460 mL
